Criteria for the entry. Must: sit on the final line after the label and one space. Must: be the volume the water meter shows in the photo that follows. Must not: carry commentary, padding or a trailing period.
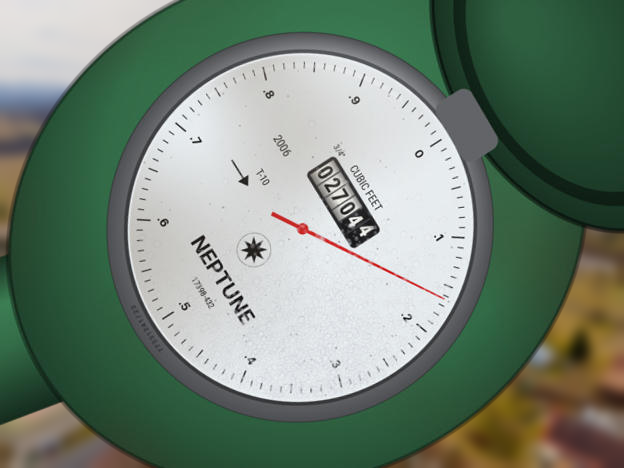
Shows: 27044.16 ft³
